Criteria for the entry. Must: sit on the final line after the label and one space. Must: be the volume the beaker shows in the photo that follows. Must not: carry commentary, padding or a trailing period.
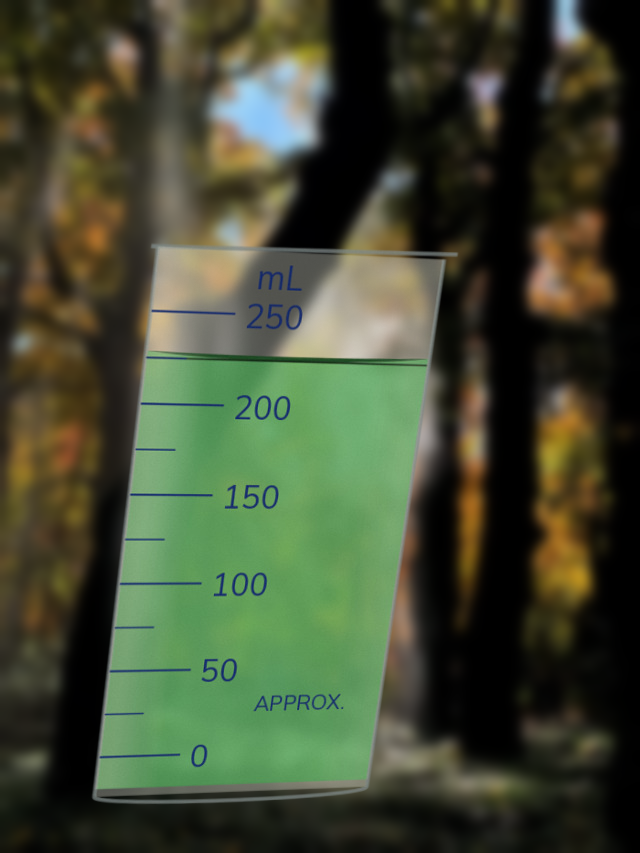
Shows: 225 mL
